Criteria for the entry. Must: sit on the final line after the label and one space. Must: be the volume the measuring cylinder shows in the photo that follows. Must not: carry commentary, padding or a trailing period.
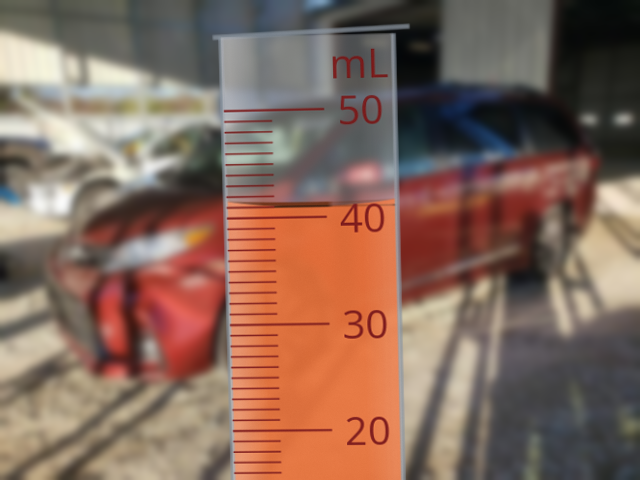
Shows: 41 mL
